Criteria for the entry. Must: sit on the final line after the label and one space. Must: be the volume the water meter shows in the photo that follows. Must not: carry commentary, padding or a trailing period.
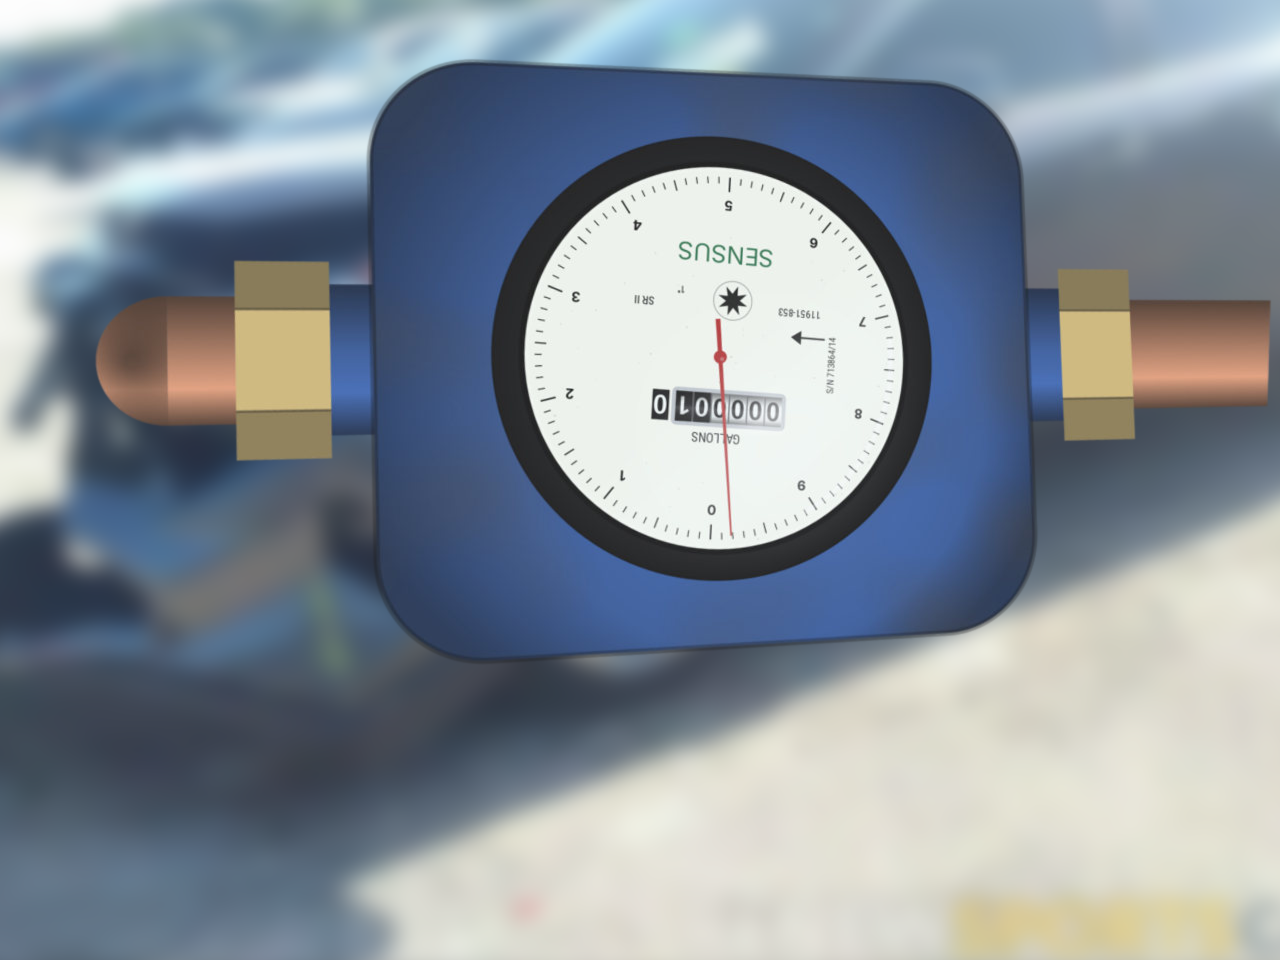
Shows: 9.8 gal
